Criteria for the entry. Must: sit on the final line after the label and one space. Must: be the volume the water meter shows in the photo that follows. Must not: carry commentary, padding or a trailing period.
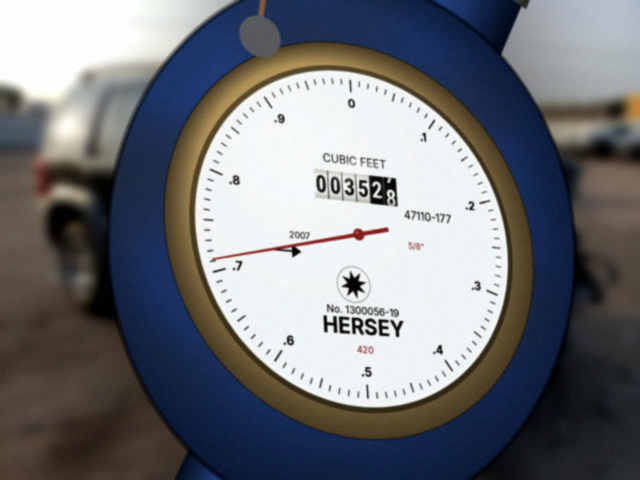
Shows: 3527.71 ft³
